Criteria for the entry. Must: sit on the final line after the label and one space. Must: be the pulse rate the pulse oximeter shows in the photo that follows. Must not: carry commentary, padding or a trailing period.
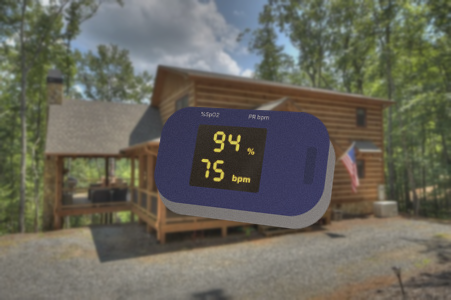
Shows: 75 bpm
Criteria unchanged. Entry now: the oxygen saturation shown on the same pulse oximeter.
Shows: 94 %
